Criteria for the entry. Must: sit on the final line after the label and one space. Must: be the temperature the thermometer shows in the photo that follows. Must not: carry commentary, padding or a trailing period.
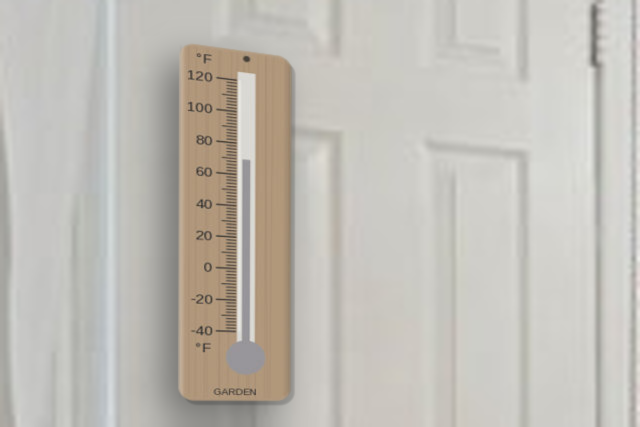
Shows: 70 °F
